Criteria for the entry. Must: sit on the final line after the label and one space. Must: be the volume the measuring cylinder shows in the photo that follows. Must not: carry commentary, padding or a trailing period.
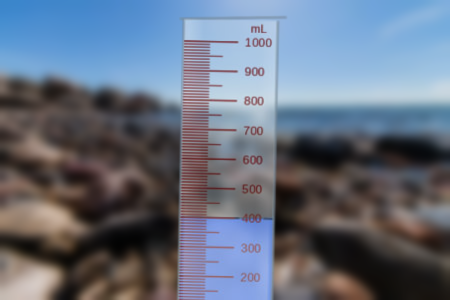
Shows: 400 mL
